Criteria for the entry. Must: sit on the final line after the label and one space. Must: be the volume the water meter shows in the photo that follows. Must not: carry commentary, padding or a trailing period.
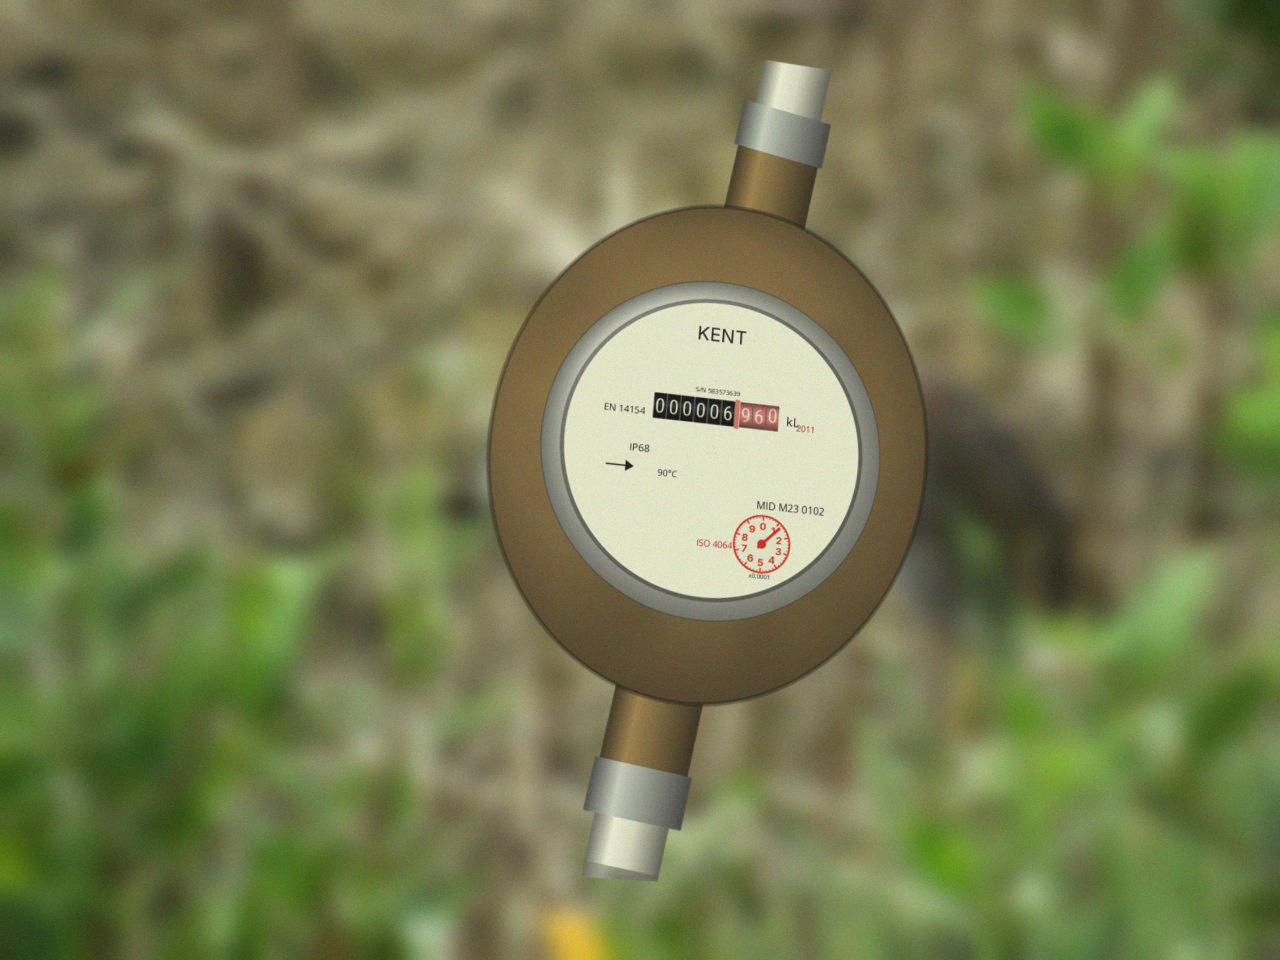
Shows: 6.9601 kL
